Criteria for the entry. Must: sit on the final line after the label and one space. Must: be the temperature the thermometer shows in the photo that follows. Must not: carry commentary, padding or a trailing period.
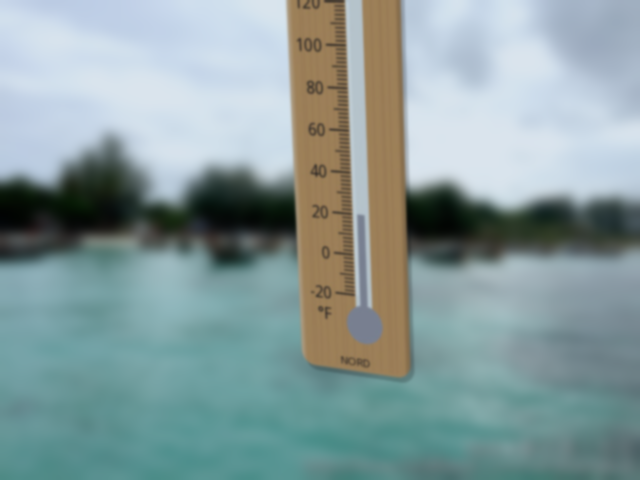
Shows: 20 °F
